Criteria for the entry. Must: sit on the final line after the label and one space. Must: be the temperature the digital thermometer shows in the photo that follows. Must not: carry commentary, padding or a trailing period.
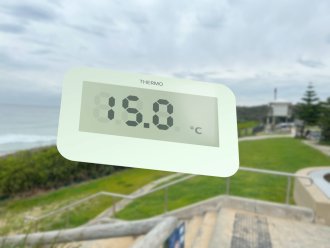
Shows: 15.0 °C
